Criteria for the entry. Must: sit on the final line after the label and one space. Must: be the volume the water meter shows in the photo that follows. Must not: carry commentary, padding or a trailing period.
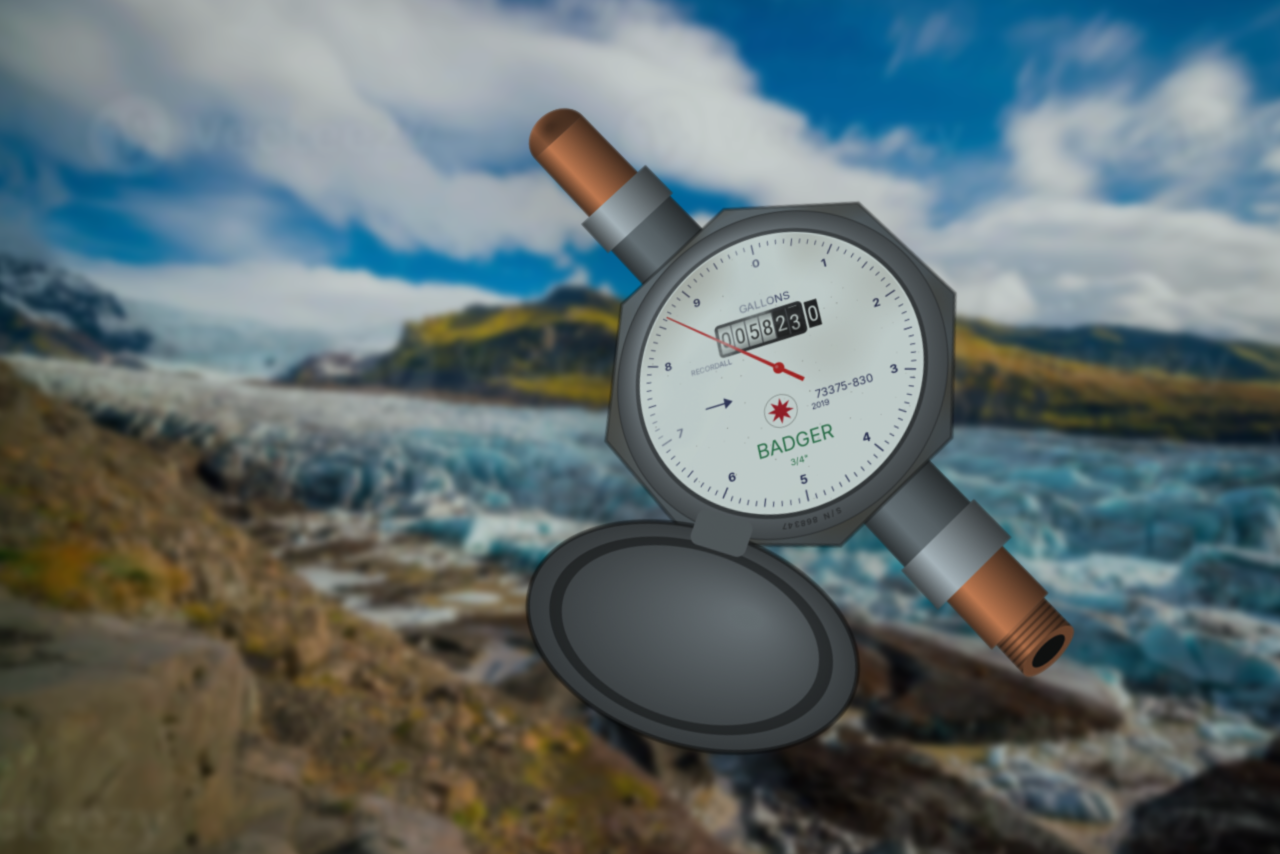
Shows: 58228.6 gal
